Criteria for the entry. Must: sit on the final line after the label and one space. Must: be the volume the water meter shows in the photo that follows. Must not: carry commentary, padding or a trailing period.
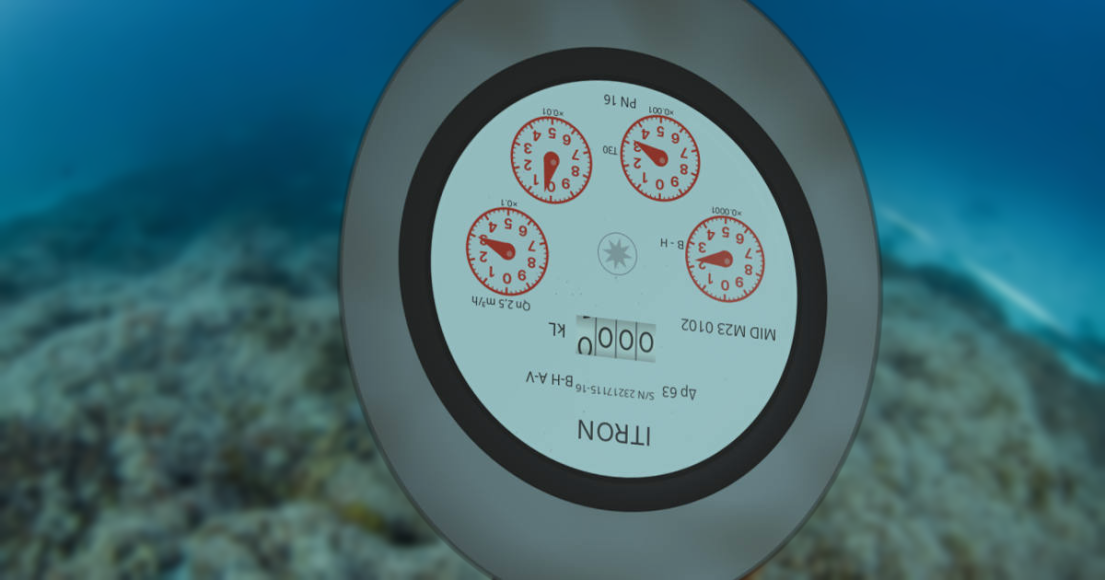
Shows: 0.3032 kL
